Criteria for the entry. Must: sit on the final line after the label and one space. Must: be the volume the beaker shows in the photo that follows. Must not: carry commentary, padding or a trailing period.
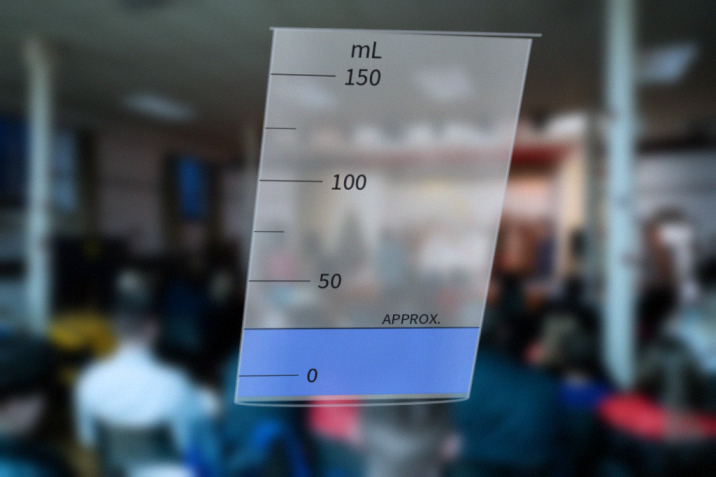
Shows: 25 mL
